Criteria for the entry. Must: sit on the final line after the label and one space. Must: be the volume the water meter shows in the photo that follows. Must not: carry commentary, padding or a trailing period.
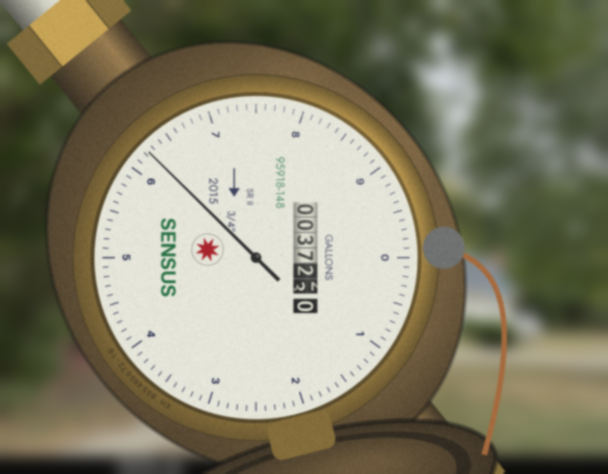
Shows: 37226.2 gal
